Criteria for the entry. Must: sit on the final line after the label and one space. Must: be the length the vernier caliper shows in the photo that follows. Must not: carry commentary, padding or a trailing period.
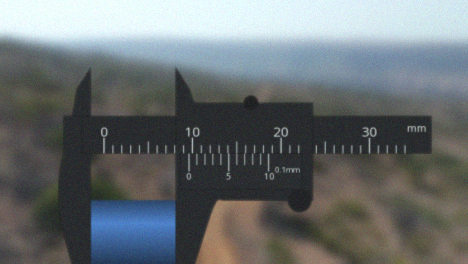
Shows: 9.6 mm
